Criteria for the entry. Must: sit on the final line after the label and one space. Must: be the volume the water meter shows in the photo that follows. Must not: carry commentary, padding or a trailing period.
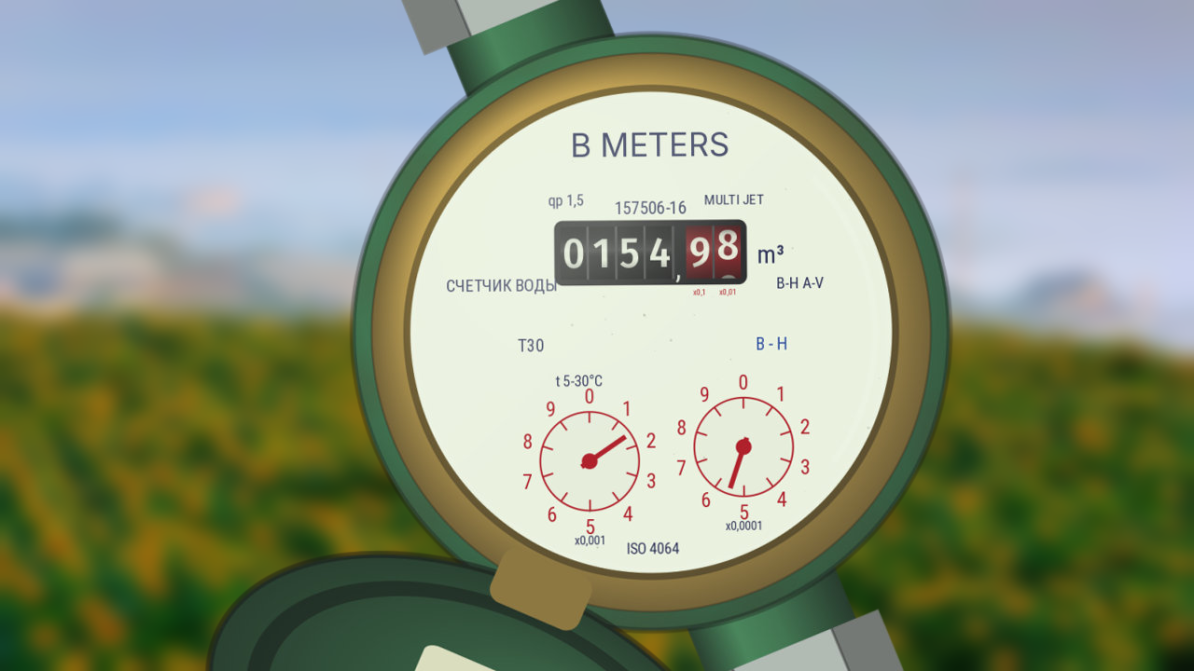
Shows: 154.9815 m³
